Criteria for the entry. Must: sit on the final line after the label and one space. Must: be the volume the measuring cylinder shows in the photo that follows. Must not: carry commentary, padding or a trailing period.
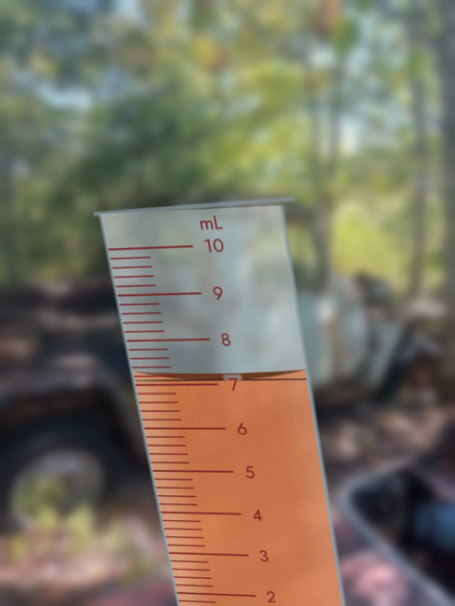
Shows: 7.1 mL
